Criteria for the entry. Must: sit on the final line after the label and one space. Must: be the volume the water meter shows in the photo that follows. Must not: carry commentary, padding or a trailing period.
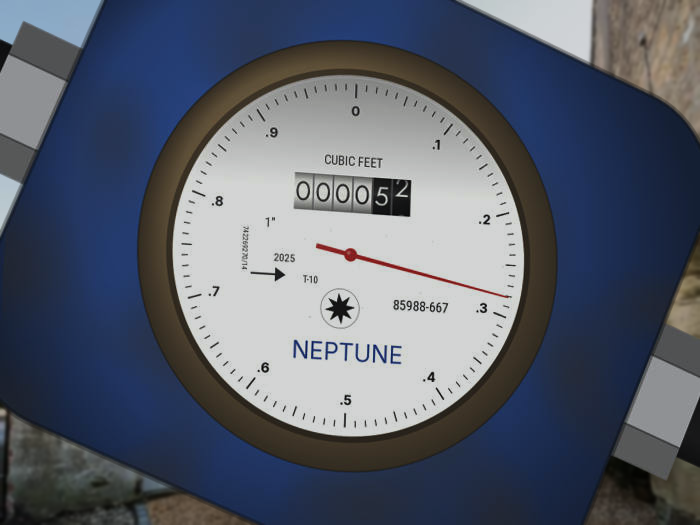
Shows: 52.28 ft³
